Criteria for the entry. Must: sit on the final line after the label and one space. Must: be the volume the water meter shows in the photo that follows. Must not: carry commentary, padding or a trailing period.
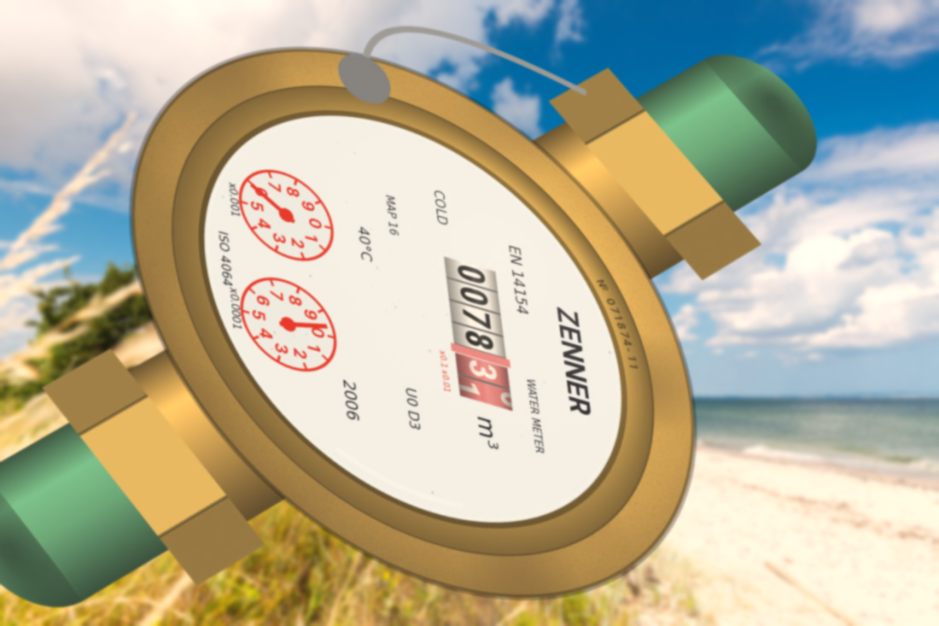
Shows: 78.3059 m³
